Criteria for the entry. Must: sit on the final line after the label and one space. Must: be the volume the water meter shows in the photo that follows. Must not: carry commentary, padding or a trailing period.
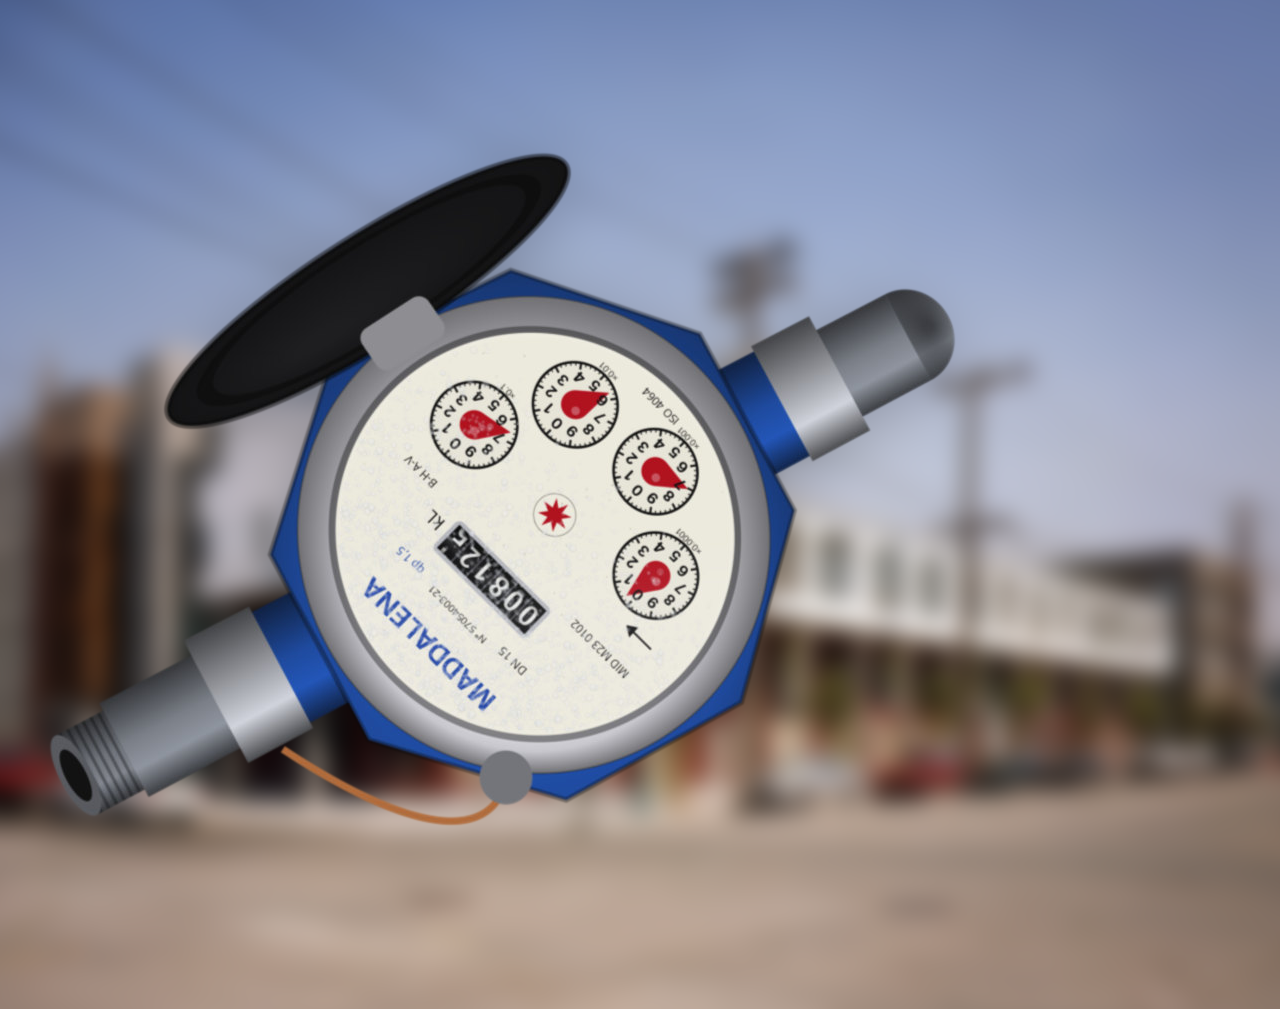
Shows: 8124.6570 kL
